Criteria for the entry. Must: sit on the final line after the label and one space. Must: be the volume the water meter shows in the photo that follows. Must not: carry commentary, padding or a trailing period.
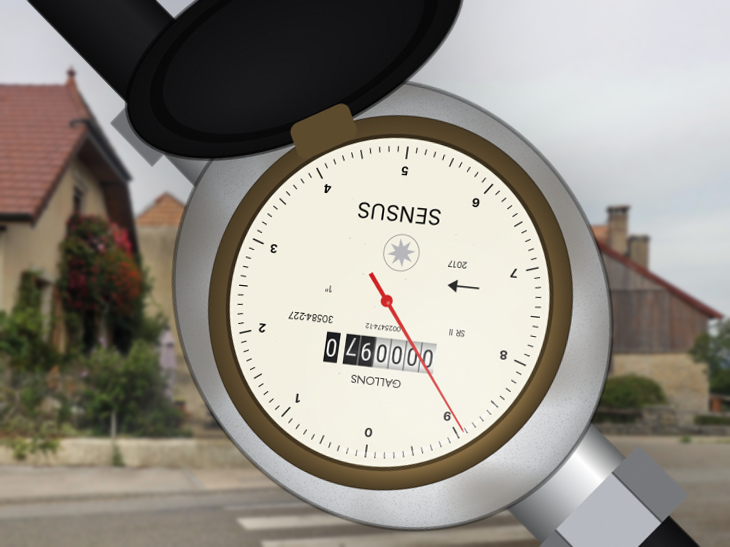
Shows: 968.9 gal
